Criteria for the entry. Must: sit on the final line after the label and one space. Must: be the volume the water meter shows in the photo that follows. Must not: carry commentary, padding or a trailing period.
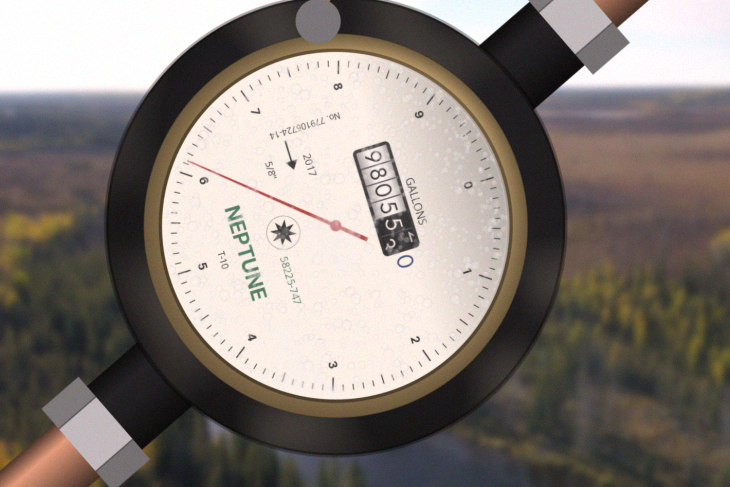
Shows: 9805526.1 gal
